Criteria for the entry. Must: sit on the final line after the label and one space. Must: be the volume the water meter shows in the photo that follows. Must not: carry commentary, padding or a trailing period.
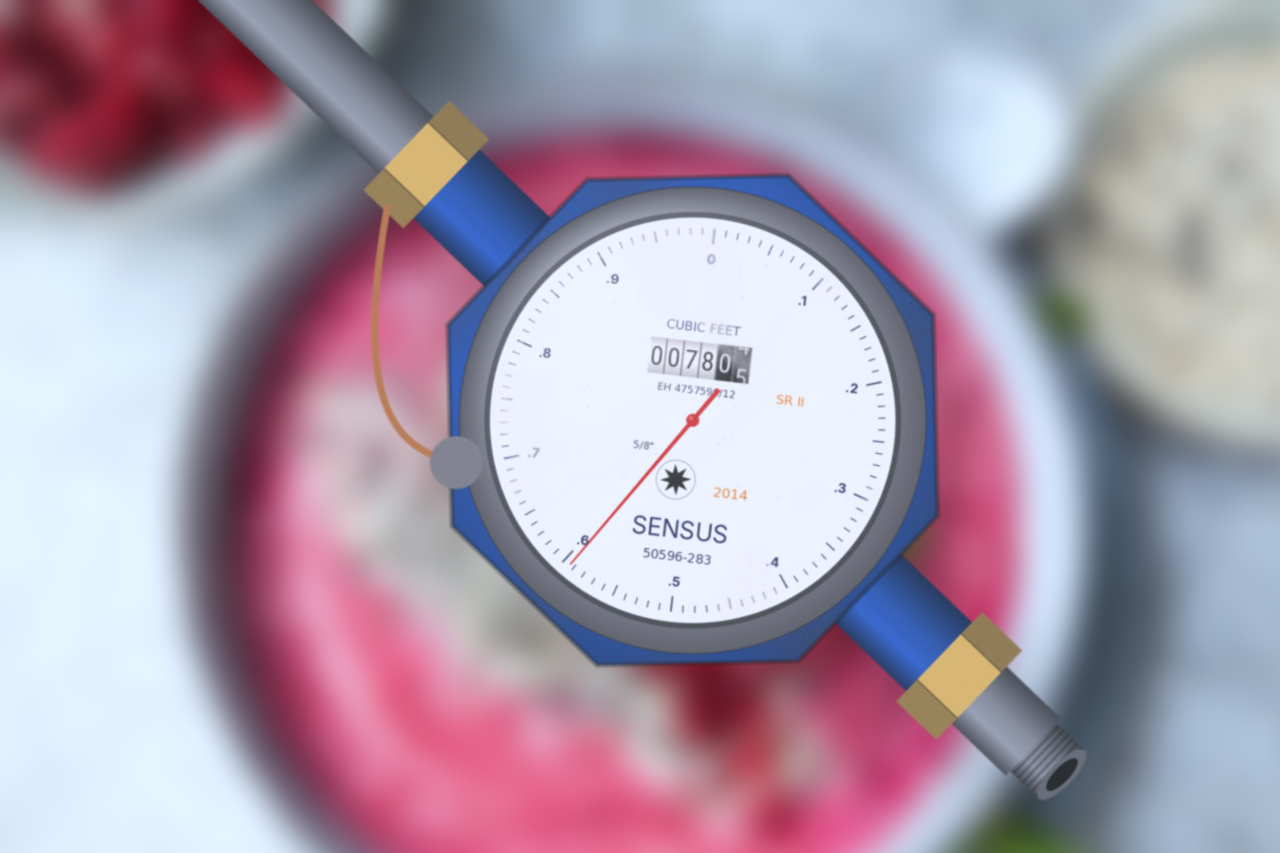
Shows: 7804.59 ft³
